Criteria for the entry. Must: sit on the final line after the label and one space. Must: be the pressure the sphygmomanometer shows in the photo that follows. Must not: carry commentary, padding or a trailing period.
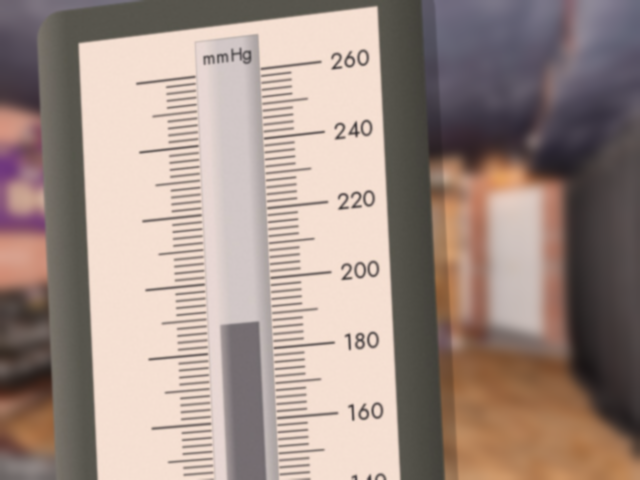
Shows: 188 mmHg
